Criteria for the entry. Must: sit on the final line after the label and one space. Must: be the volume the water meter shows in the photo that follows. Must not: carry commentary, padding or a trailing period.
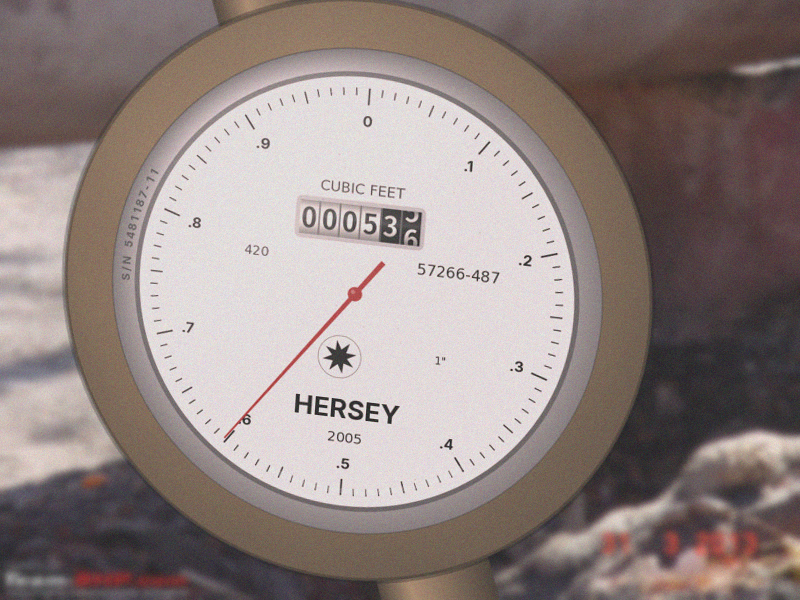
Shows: 535.60 ft³
